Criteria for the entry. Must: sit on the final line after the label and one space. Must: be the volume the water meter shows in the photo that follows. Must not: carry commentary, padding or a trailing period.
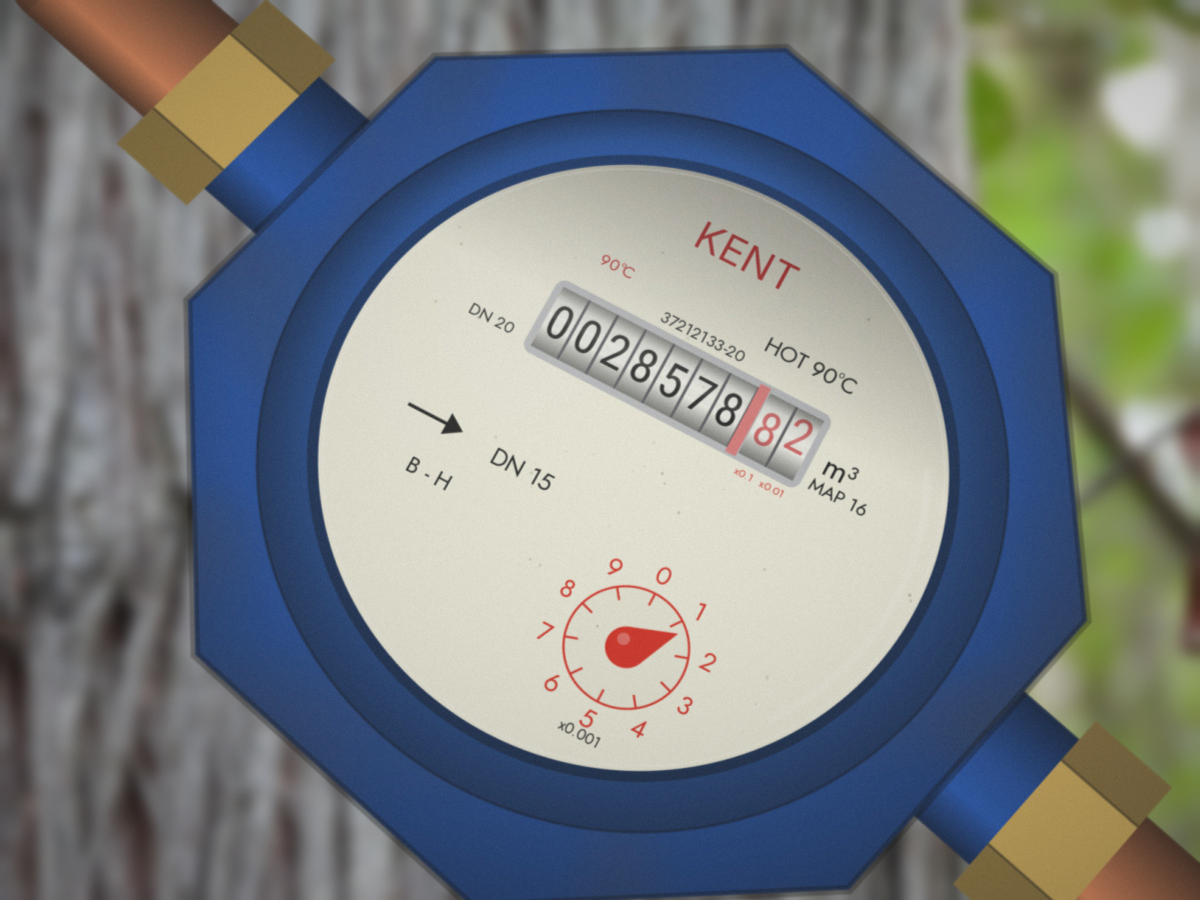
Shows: 28578.821 m³
